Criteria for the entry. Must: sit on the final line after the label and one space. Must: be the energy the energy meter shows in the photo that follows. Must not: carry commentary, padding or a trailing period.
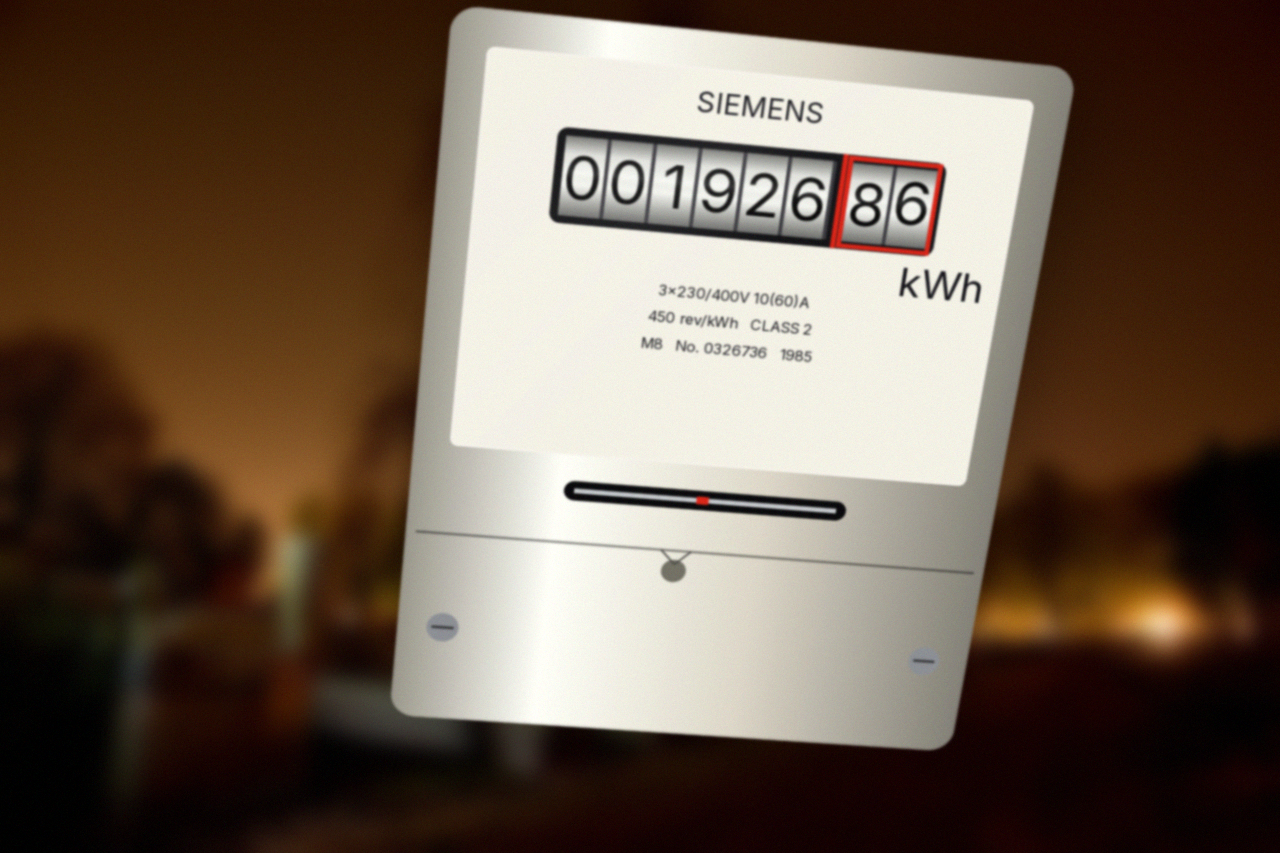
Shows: 1926.86 kWh
